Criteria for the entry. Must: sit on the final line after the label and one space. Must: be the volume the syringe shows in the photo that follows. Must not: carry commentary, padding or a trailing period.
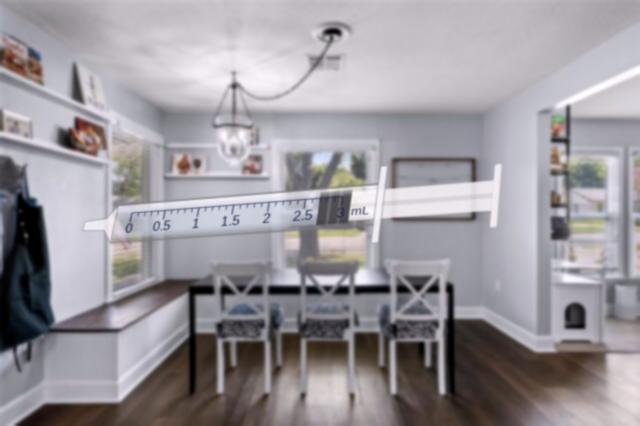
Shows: 2.7 mL
